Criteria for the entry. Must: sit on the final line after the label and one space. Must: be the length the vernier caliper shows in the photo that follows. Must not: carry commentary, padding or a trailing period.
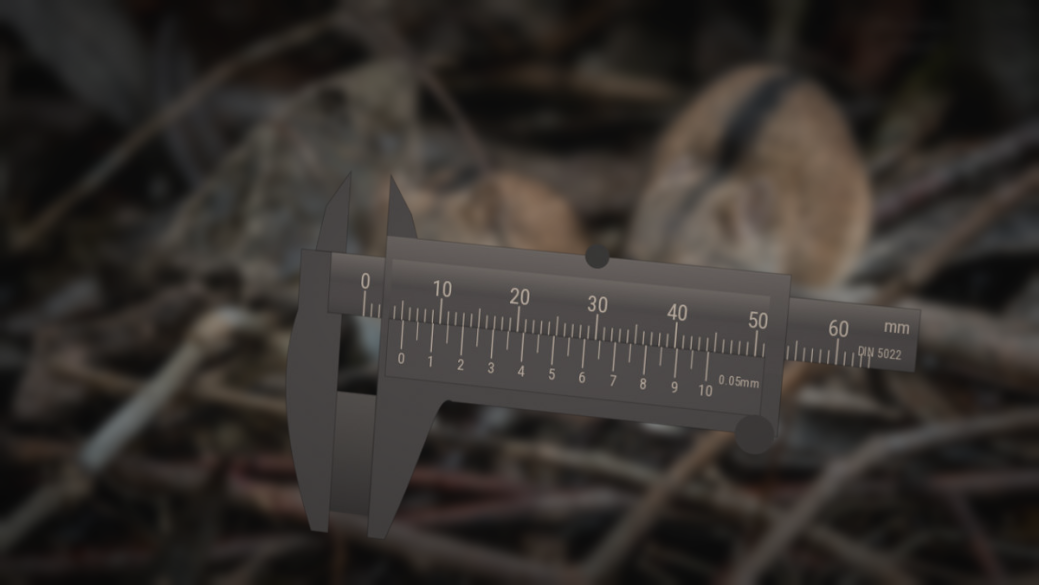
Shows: 5.2 mm
